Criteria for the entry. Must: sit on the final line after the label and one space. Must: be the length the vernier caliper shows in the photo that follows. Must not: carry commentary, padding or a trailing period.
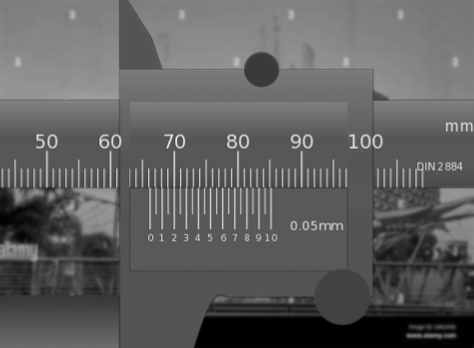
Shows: 66.2 mm
